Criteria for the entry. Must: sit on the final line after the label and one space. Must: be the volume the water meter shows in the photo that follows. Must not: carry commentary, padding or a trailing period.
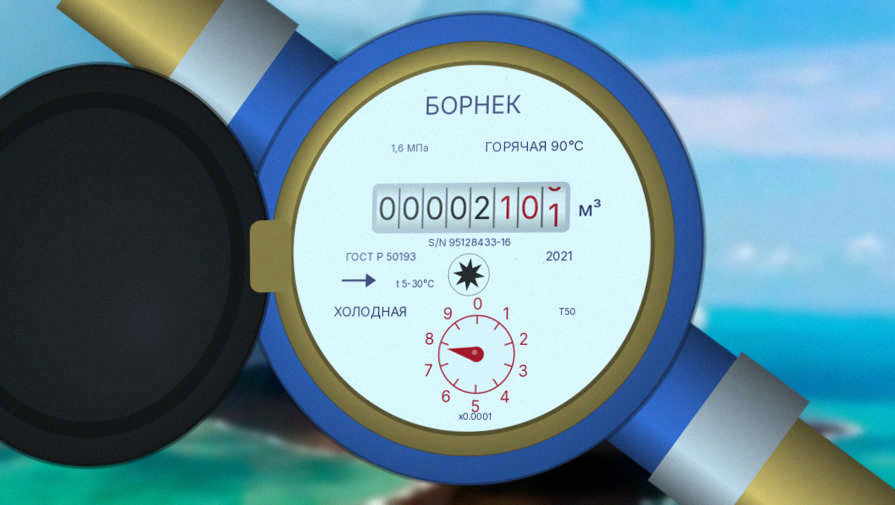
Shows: 2.1007 m³
